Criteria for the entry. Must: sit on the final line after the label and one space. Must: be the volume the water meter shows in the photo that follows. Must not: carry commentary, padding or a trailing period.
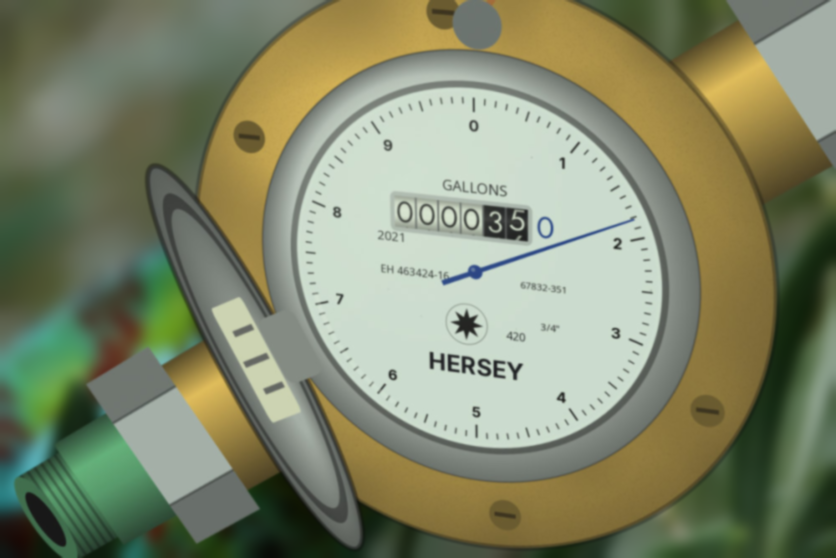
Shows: 351.8 gal
